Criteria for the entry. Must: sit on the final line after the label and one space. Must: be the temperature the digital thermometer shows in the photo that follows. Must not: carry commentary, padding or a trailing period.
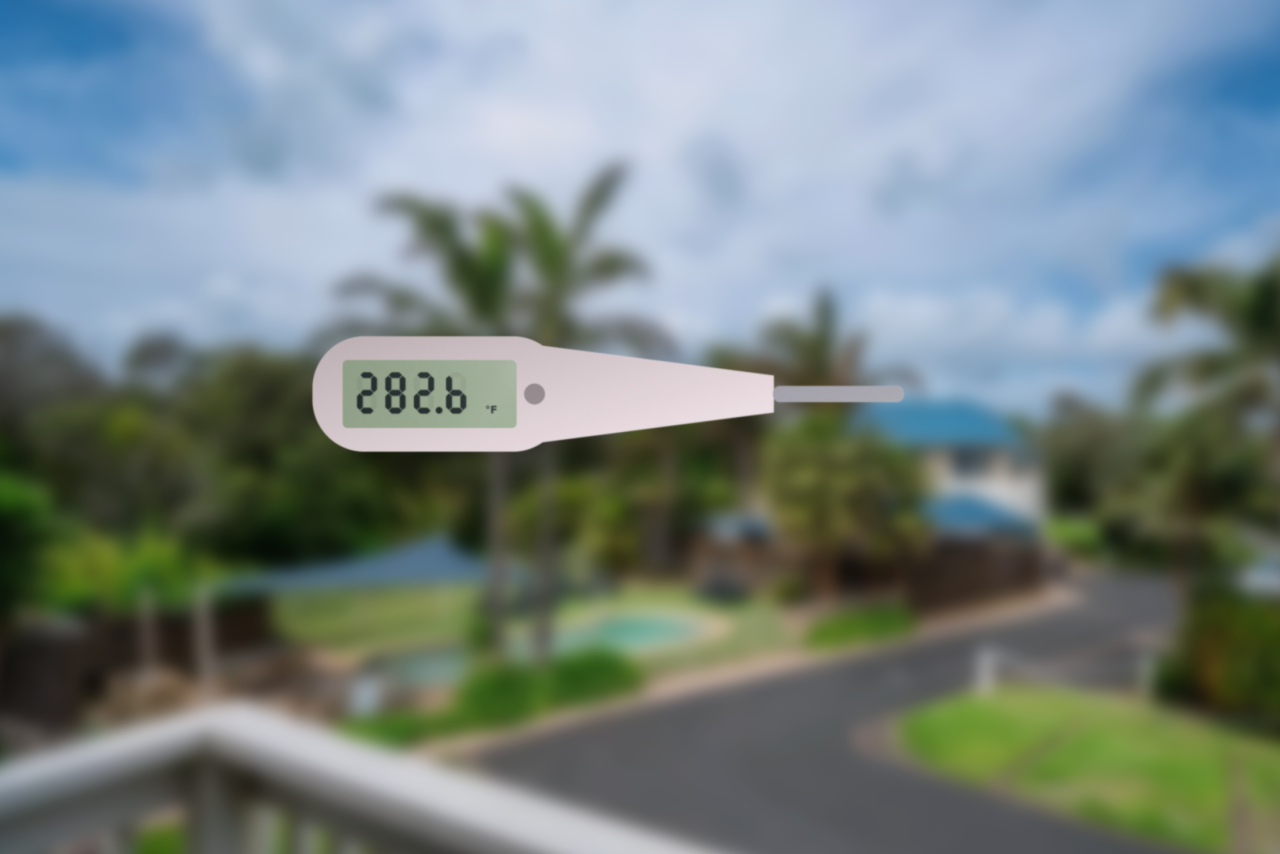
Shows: 282.6 °F
